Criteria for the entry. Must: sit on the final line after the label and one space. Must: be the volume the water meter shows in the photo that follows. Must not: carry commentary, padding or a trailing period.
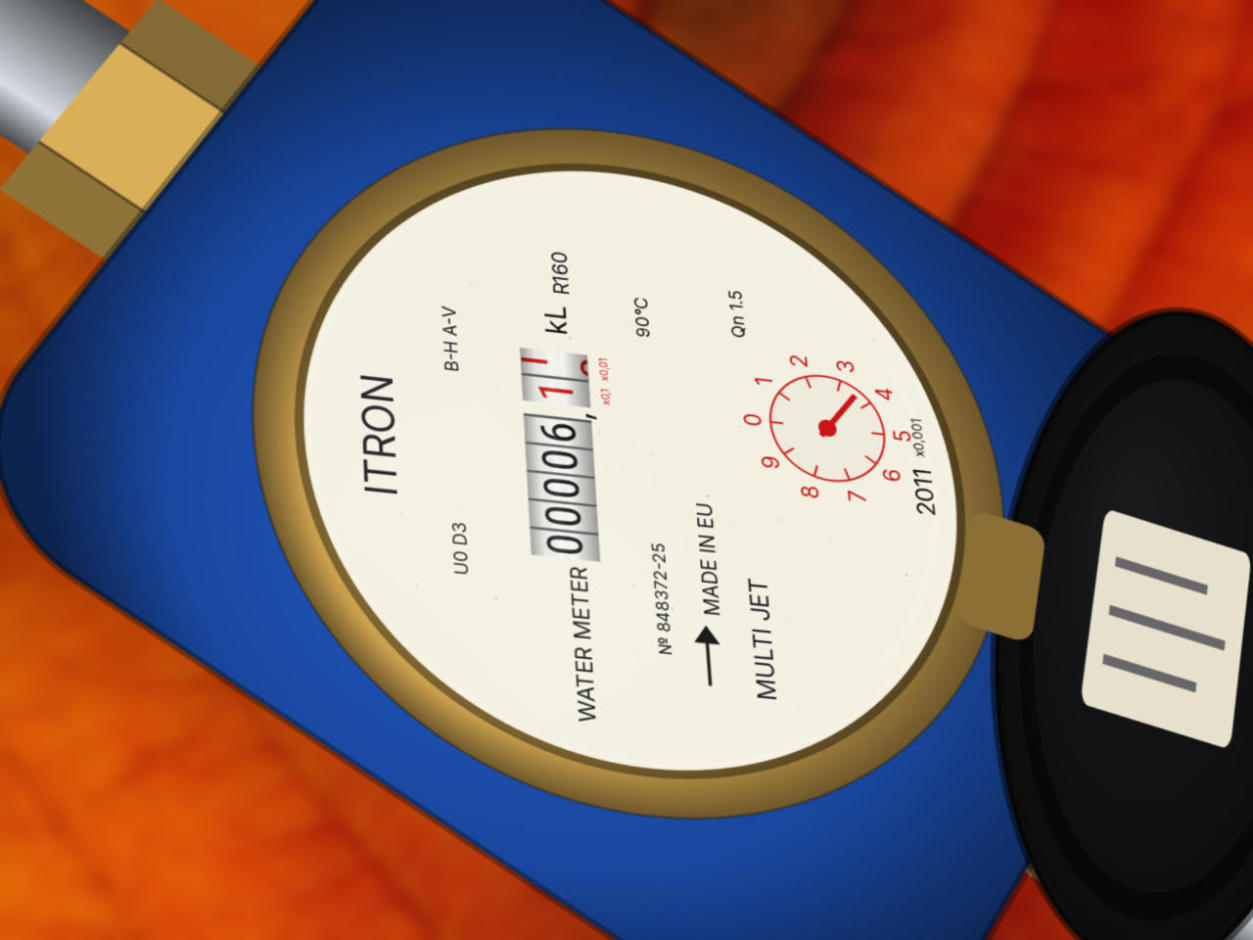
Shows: 6.113 kL
